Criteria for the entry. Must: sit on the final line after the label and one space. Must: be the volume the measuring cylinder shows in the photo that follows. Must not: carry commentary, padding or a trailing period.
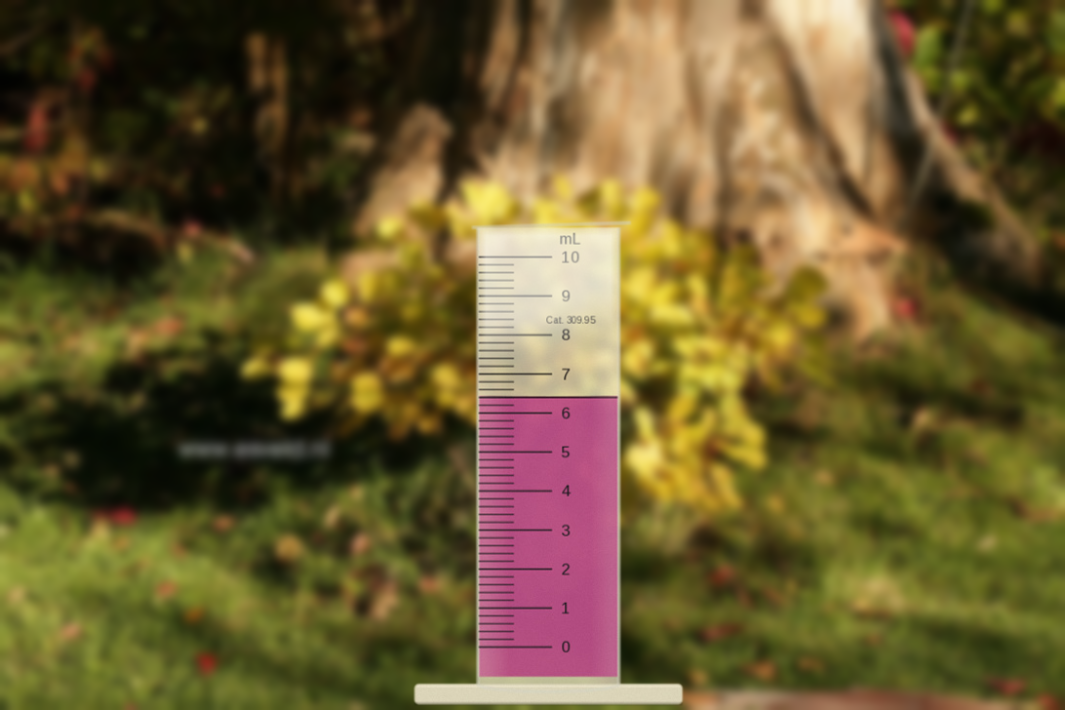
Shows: 6.4 mL
